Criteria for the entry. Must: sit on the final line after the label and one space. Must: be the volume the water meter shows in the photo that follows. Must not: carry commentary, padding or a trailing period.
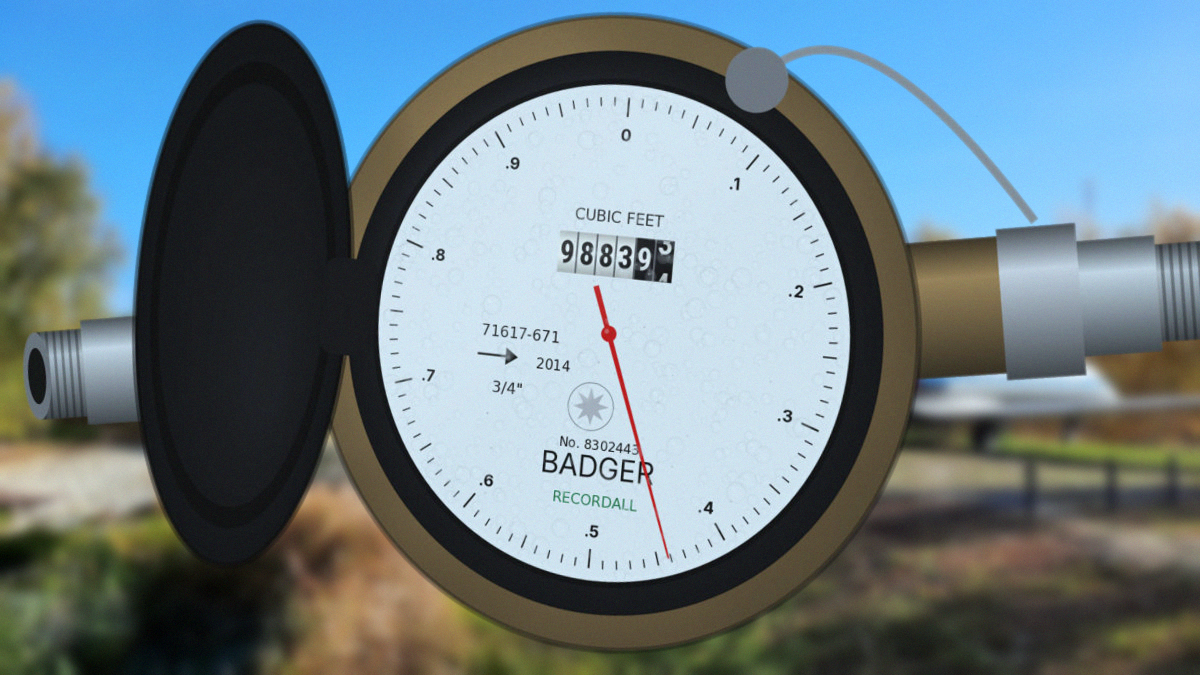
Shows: 988393.44 ft³
